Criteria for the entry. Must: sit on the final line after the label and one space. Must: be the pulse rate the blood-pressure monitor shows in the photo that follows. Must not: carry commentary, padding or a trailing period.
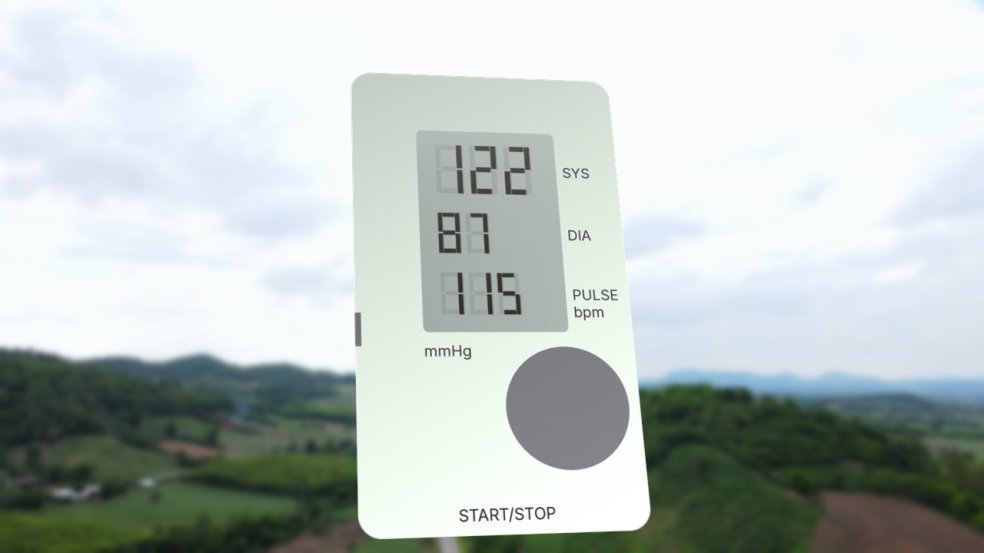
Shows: 115 bpm
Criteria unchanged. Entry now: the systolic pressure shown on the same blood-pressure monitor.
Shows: 122 mmHg
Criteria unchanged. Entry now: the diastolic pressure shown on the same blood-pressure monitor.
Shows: 87 mmHg
